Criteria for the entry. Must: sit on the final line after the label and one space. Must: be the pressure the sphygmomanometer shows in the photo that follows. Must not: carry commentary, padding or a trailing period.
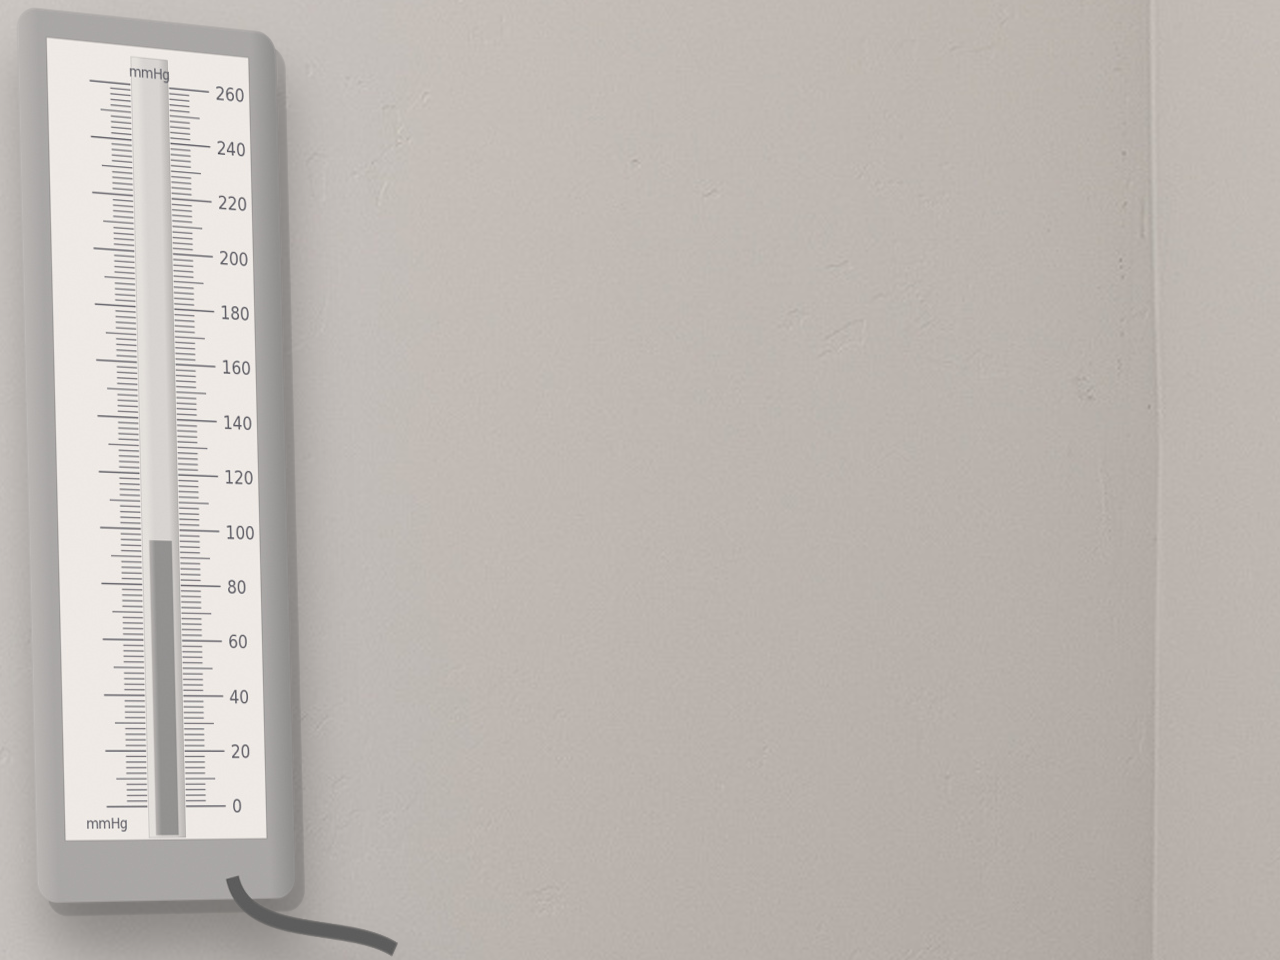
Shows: 96 mmHg
